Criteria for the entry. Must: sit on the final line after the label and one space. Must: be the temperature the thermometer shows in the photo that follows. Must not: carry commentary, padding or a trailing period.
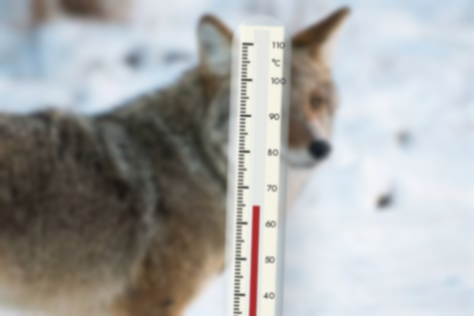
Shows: 65 °C
